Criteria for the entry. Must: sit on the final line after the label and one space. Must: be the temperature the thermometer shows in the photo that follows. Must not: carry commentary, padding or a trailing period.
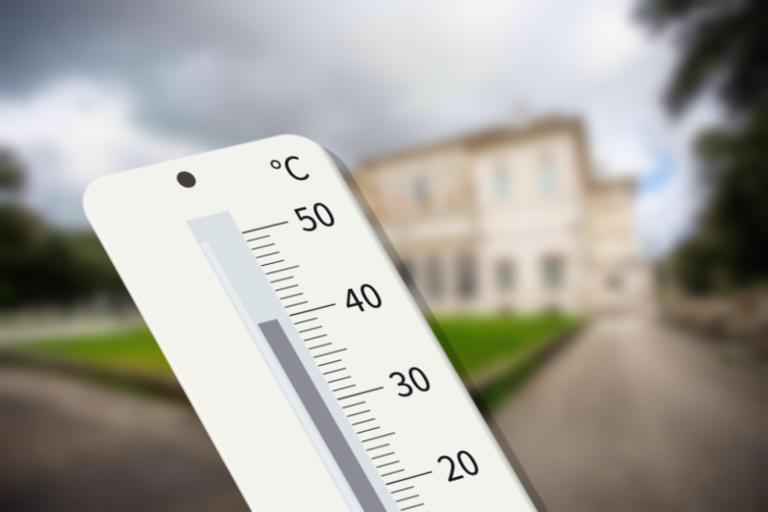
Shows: 40 °C
